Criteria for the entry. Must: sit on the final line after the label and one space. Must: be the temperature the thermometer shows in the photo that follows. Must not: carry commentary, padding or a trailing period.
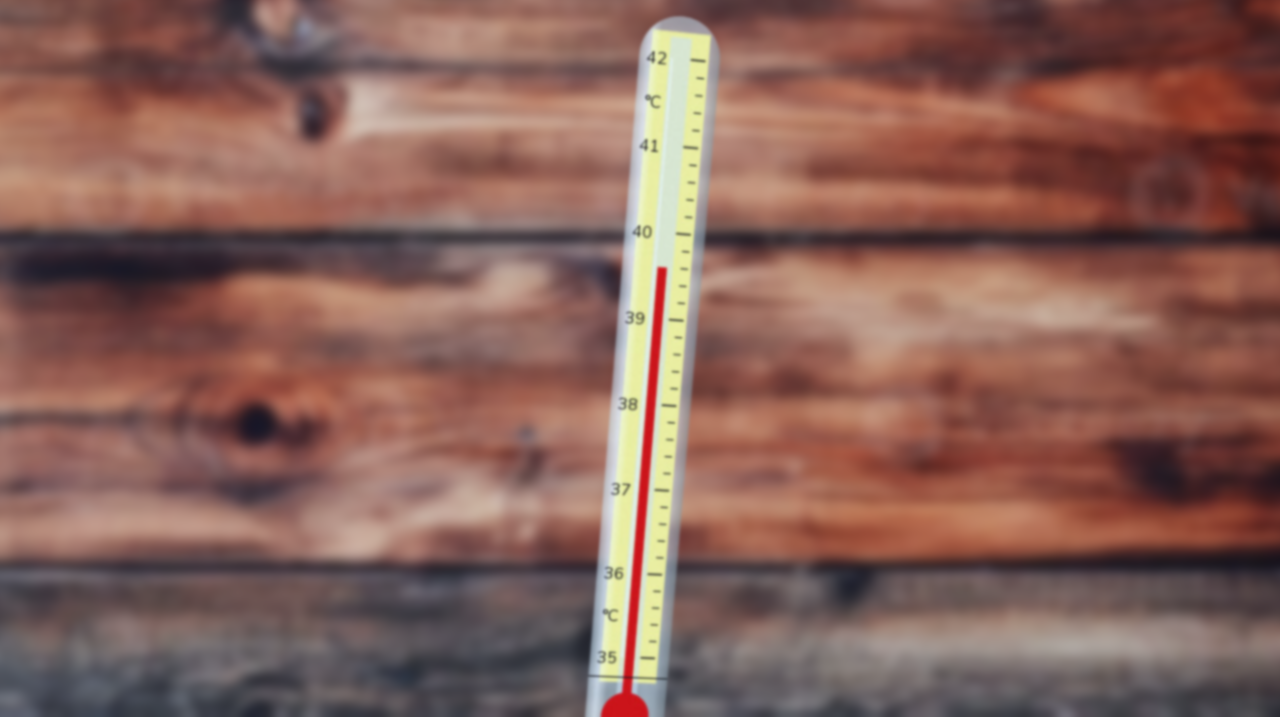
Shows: 39.6 °C
